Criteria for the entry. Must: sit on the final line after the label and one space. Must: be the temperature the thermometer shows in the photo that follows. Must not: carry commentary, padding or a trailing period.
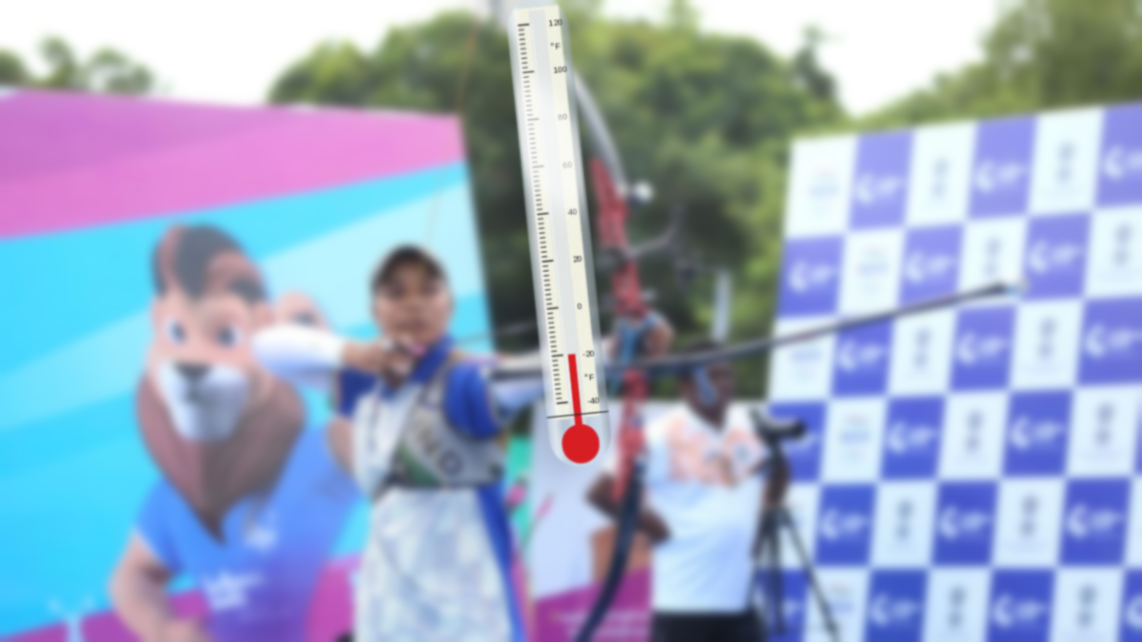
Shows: -20 °F
